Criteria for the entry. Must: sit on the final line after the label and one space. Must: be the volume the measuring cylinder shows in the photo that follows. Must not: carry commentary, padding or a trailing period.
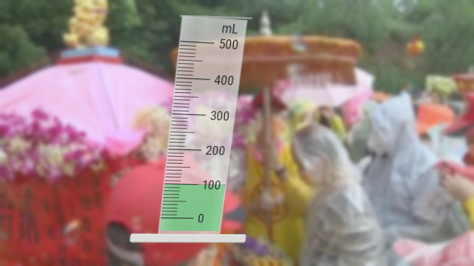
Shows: 100 mL
